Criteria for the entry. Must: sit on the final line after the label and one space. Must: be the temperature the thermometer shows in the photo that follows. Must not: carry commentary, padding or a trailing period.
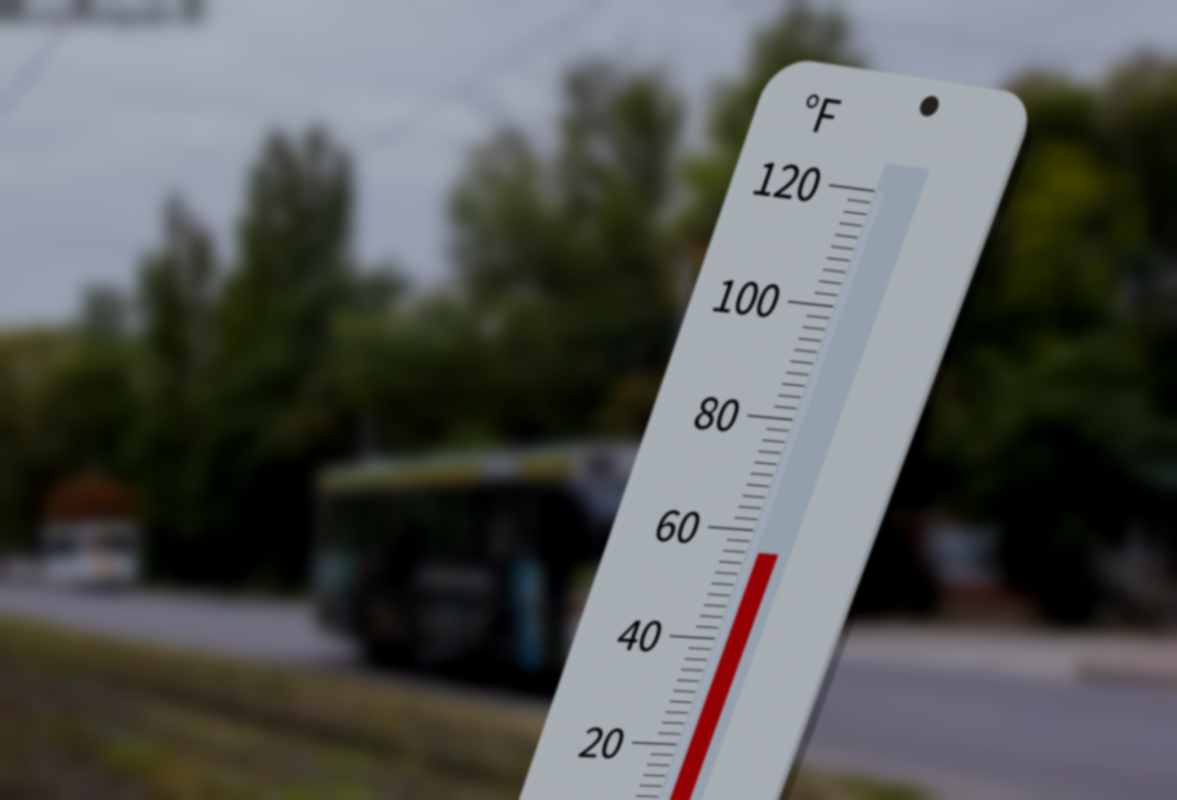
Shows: 56 °F
